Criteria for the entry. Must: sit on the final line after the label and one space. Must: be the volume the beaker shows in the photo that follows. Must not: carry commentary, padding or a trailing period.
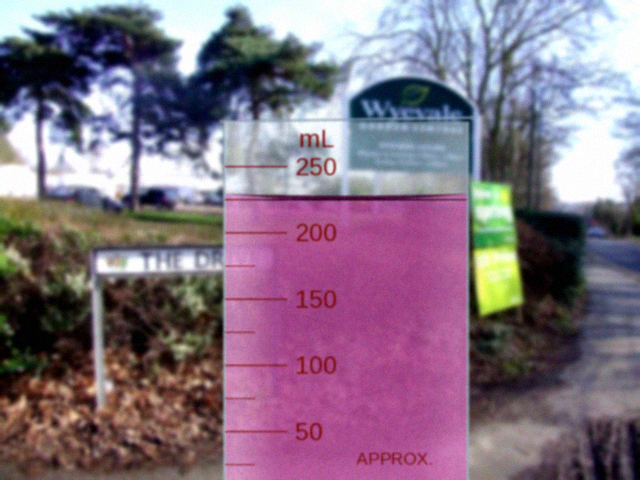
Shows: 225 mL
